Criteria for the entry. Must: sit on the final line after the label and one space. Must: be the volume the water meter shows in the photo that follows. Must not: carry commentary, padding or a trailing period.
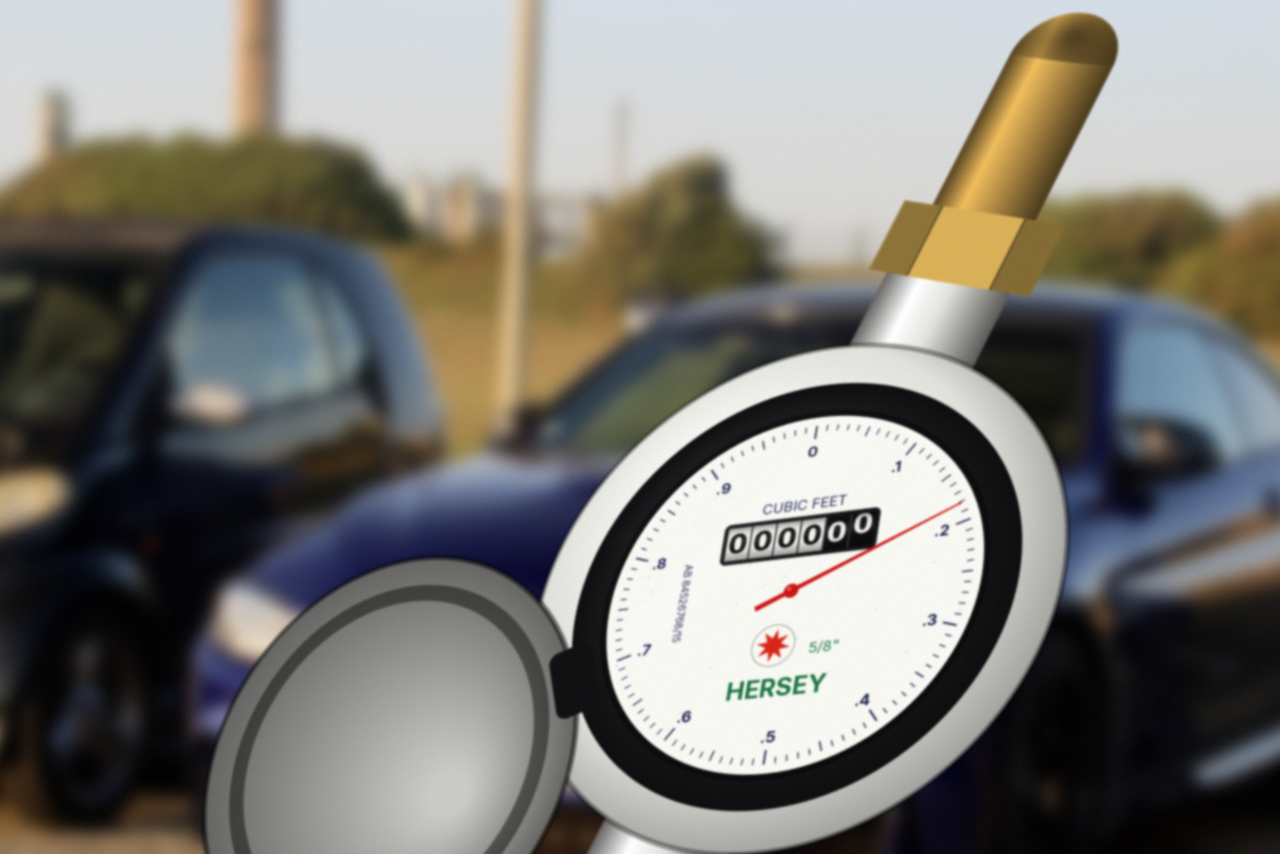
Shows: 0.18 ft³
